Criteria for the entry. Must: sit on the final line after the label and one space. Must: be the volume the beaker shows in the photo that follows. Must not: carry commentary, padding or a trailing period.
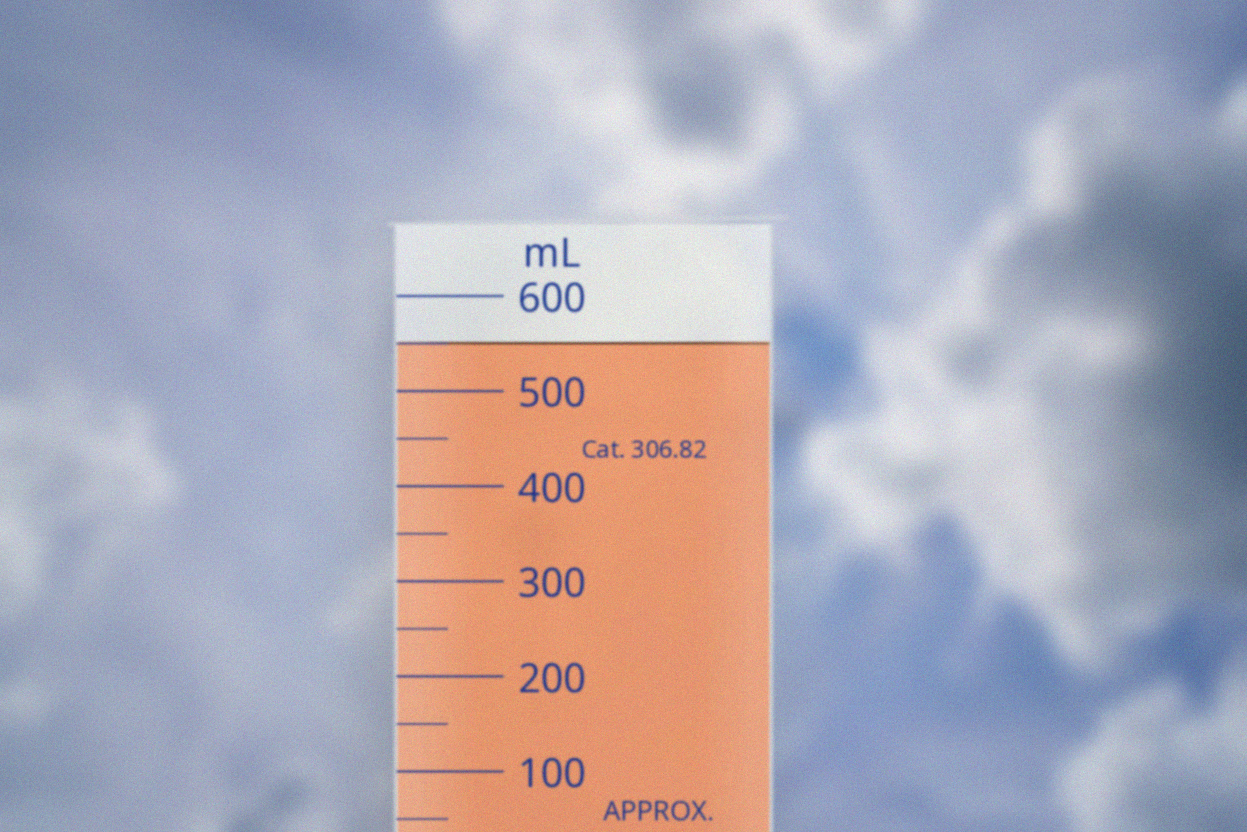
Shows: 550 mL
